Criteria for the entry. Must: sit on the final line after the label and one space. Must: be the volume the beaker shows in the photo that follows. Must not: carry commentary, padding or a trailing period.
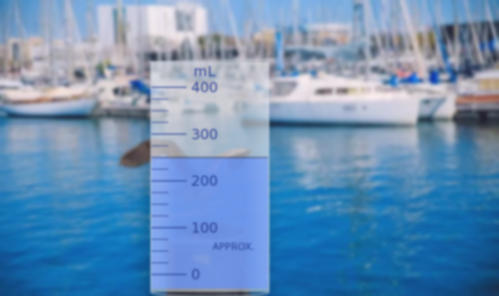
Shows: 250 mL
